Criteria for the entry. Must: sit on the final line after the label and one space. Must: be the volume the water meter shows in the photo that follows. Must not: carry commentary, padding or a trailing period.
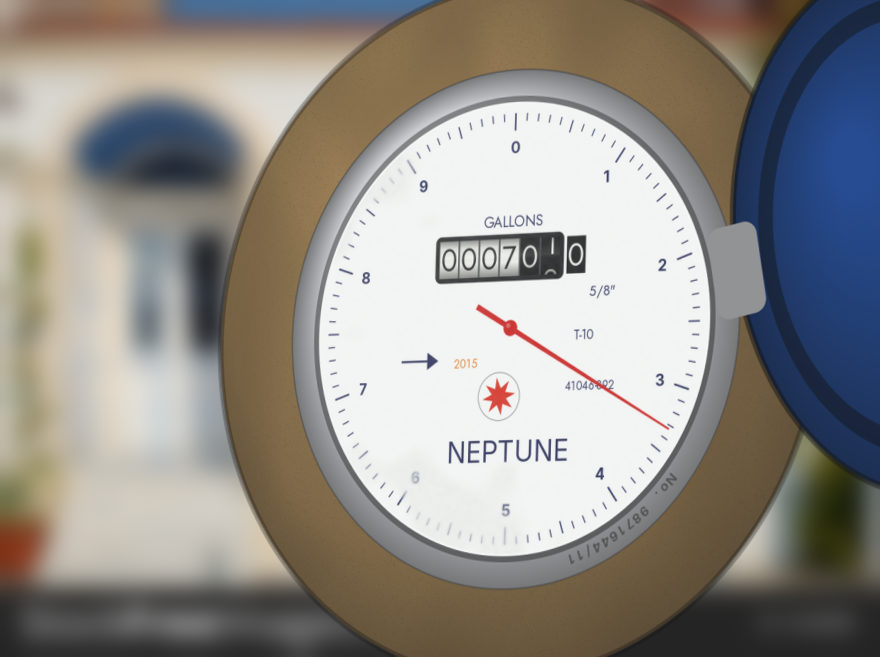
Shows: 7013.3 gal
